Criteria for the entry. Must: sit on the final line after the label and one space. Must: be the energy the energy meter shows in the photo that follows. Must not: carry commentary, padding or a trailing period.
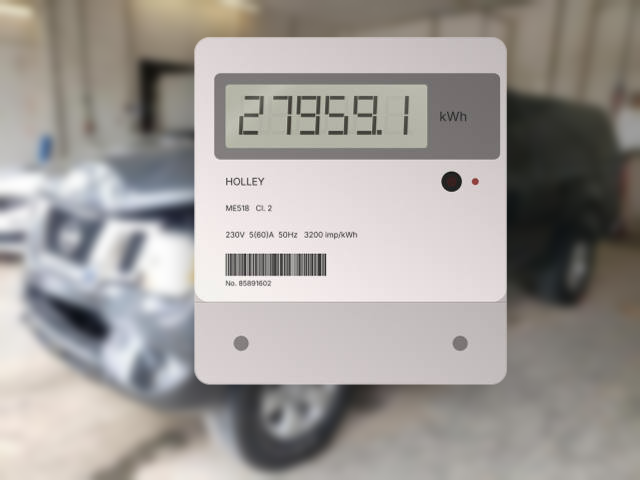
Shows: 27959.1 kWh
